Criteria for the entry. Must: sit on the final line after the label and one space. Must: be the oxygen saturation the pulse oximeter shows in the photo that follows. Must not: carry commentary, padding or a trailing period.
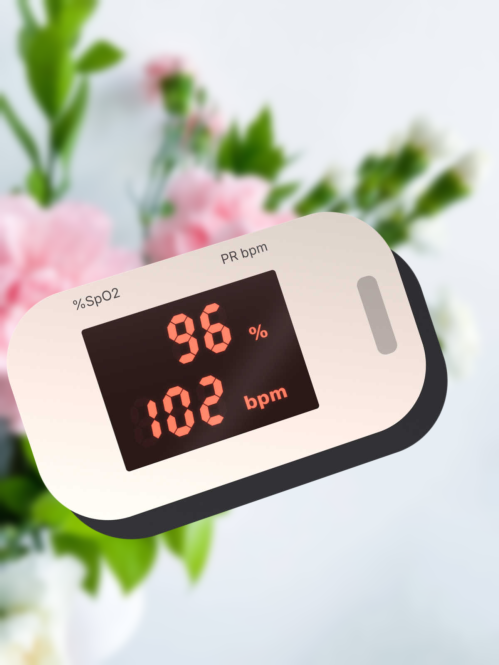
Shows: 96 %
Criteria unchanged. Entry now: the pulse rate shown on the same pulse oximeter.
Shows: 102 bpm
